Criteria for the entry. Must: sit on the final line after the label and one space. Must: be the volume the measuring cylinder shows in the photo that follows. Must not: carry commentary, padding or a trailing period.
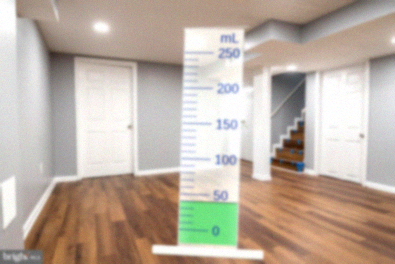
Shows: 40 mL
